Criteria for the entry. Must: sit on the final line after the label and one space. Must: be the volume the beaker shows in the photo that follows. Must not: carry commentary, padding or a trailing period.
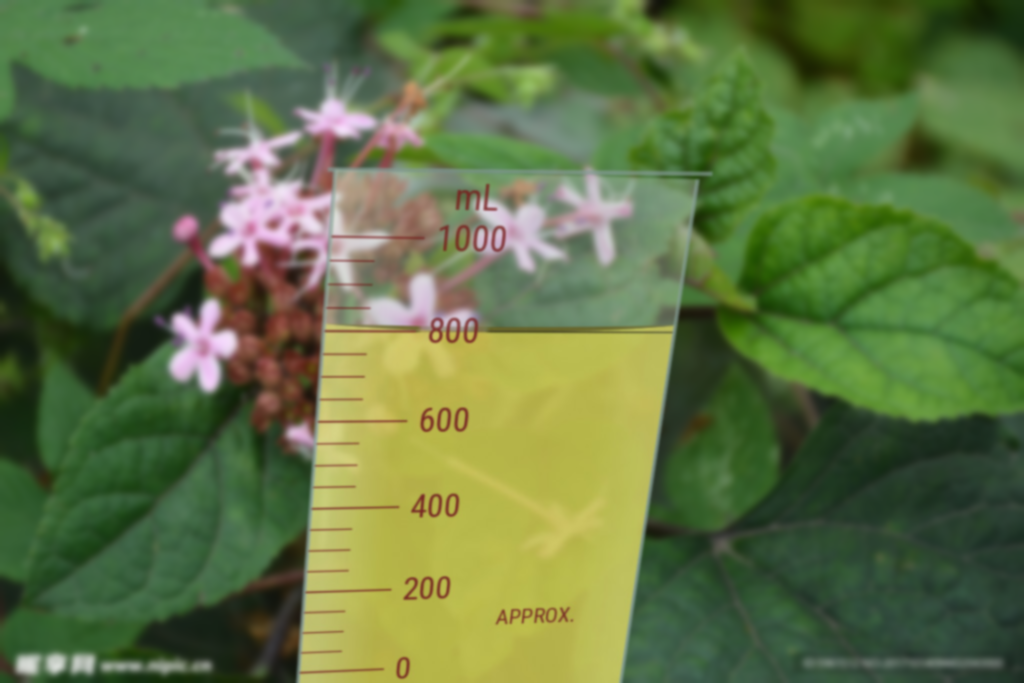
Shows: 800 mL
